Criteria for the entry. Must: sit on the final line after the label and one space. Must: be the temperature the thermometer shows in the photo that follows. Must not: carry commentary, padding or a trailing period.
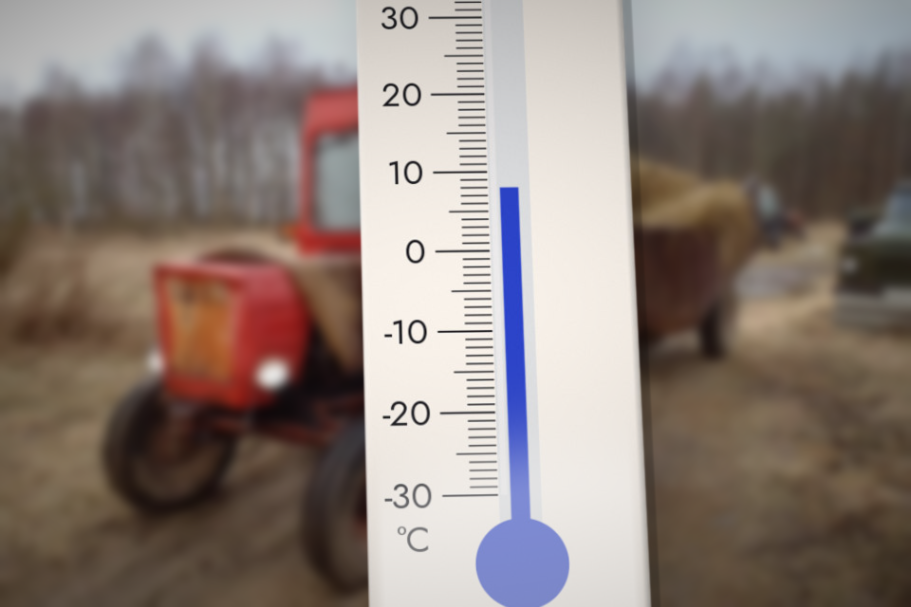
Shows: 8 °C
